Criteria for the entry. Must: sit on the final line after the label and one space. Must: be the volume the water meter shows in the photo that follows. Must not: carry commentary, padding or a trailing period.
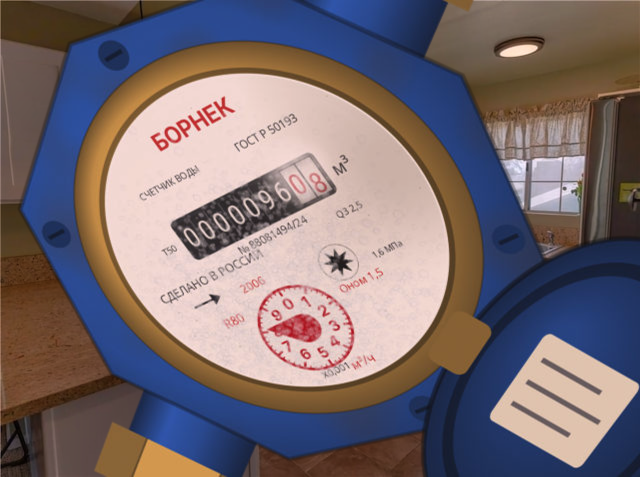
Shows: 96.078 m³
